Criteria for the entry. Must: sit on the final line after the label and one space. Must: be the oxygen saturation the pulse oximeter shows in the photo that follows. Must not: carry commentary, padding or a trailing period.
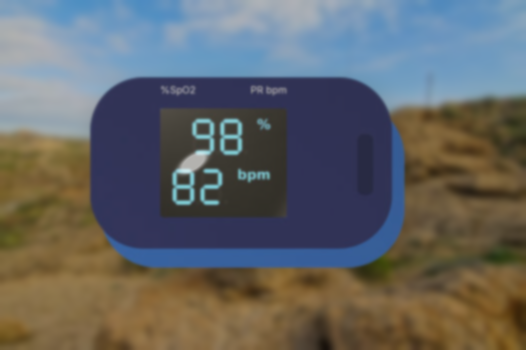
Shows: 98 %
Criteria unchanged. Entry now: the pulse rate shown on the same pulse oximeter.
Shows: 82 bpm
